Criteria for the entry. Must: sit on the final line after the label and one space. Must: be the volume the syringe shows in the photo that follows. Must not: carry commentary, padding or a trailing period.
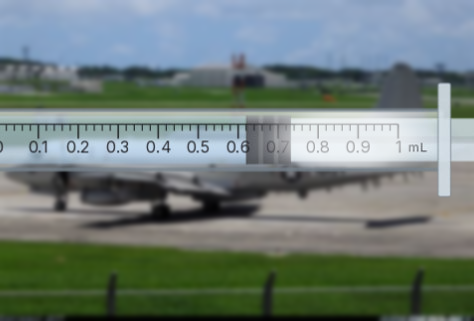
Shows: 0.62 mL
